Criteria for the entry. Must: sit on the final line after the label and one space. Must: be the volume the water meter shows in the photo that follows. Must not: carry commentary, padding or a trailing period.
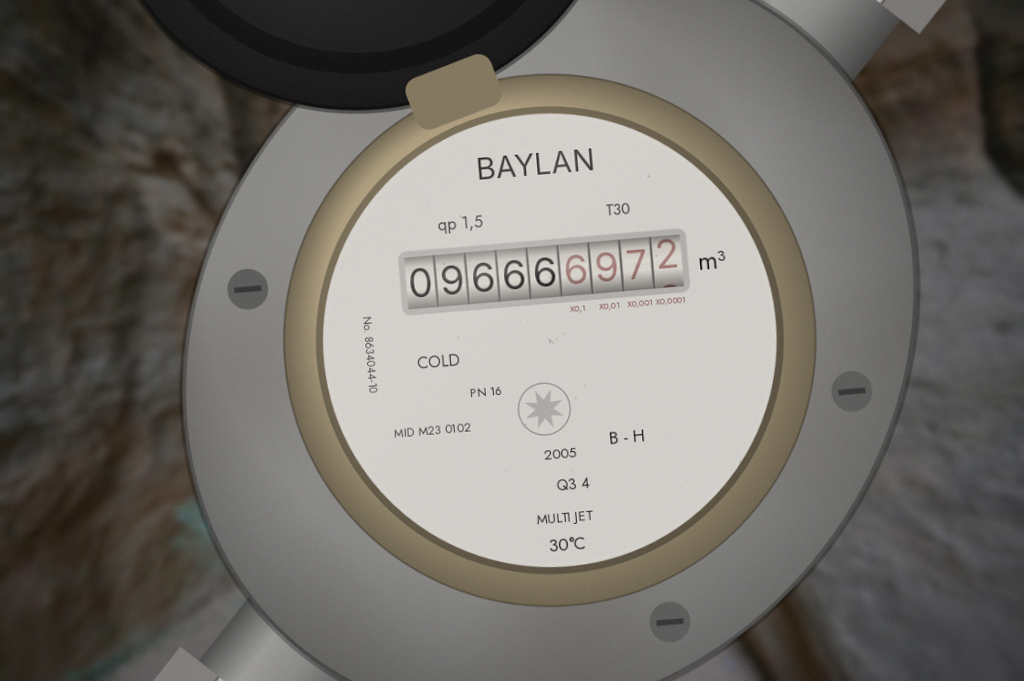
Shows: 9666.6972 m³
